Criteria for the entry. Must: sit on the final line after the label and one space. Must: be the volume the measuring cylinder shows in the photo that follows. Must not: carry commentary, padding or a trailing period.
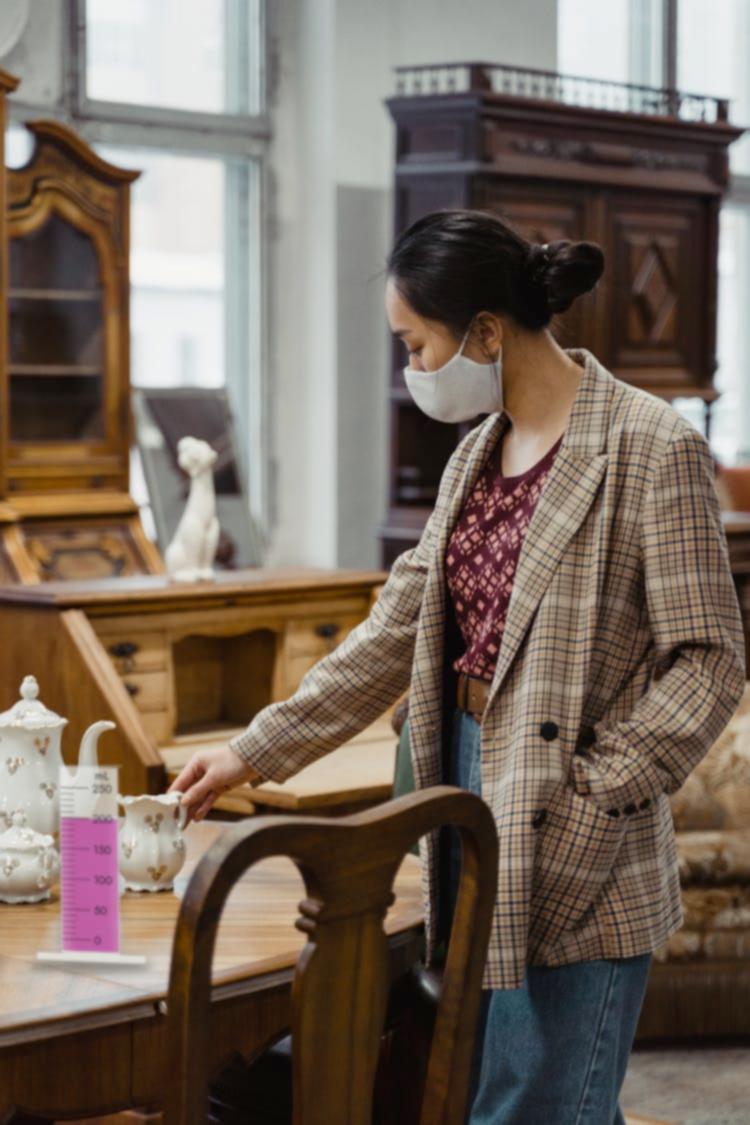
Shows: 200 mL
